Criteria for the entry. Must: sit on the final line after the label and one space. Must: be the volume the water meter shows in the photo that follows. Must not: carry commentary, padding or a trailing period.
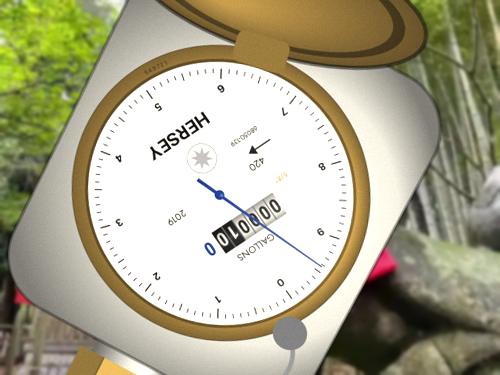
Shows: 99.4 gal
